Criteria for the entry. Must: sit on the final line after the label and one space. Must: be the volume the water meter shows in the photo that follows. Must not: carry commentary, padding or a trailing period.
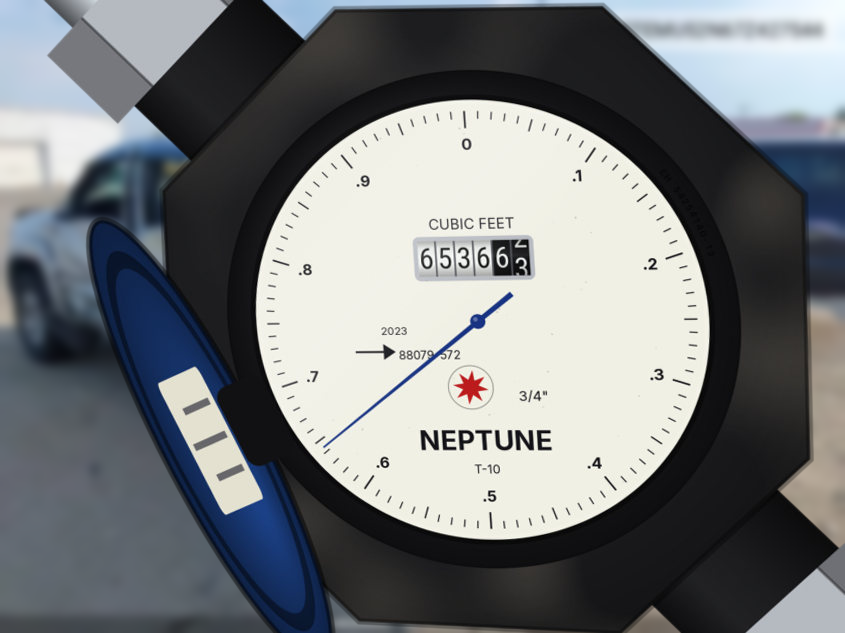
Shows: 653662.64 ft³
